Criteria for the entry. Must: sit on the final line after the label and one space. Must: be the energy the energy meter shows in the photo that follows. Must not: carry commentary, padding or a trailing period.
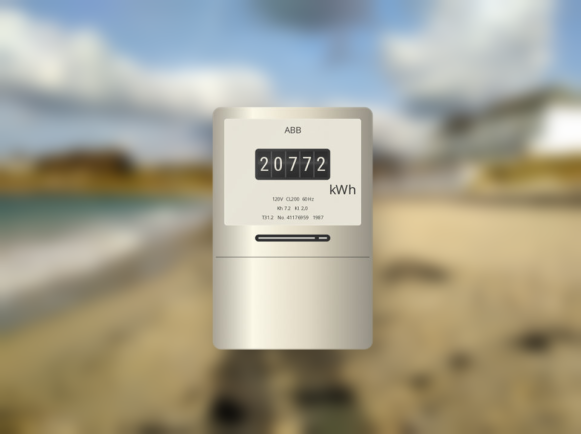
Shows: 20772 kWh
